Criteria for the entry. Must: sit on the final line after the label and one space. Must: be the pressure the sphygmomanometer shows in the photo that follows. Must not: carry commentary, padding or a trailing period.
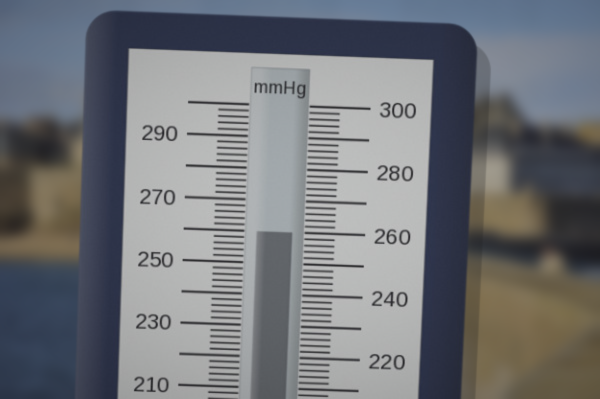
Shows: 260 mmHg
